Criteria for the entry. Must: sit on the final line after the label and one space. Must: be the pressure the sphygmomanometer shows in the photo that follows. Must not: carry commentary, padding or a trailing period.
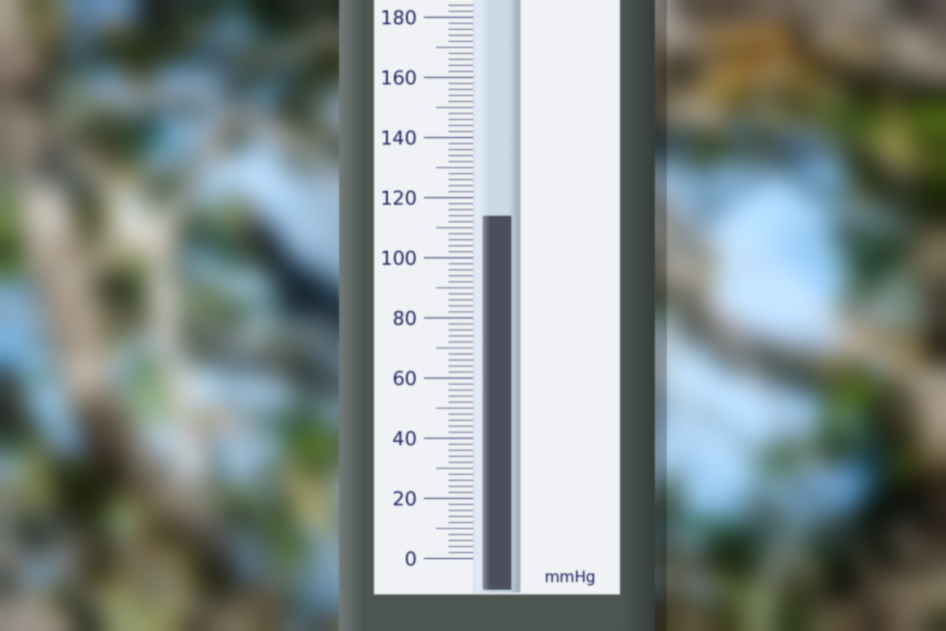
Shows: 114 mmHg
